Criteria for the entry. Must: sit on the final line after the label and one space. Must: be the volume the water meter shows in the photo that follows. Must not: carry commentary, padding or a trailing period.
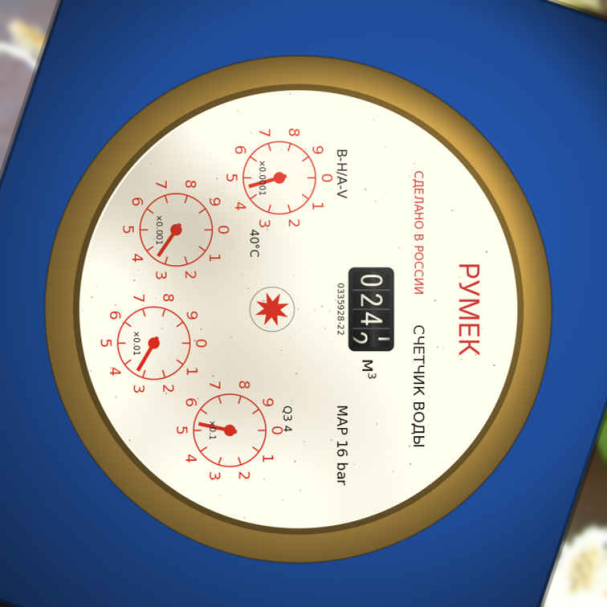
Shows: 241.5334 m³
